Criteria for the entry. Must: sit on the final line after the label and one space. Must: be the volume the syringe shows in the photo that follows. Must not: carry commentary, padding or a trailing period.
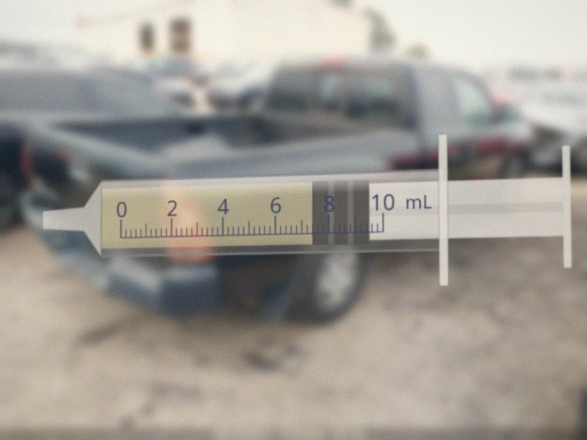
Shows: 7.4 mL
